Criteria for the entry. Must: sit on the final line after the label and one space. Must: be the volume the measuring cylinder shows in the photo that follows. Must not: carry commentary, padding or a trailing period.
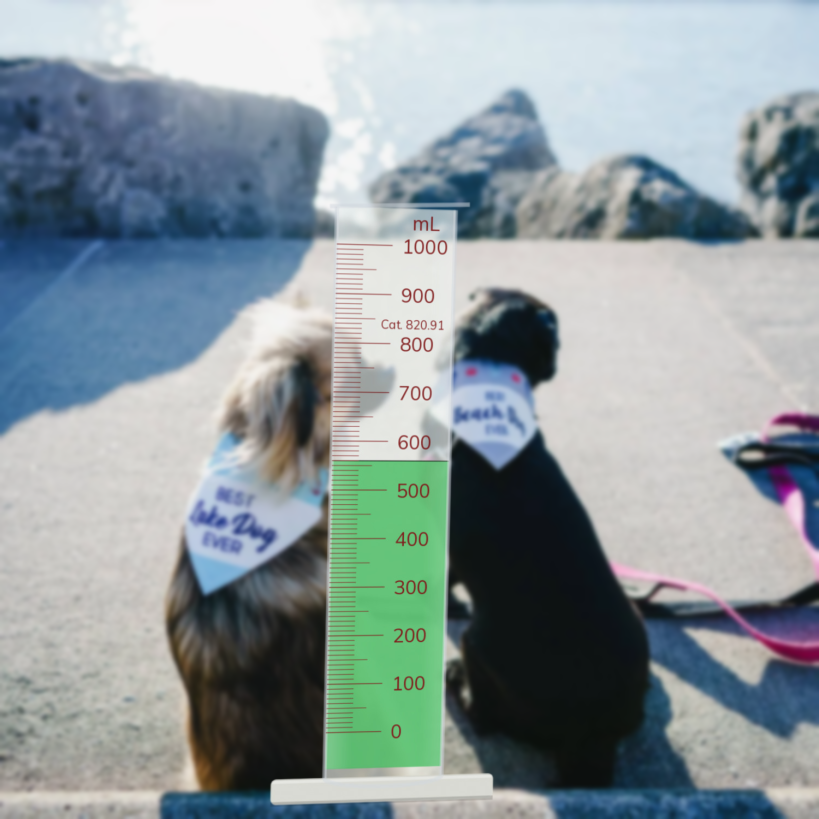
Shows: 560 mL
